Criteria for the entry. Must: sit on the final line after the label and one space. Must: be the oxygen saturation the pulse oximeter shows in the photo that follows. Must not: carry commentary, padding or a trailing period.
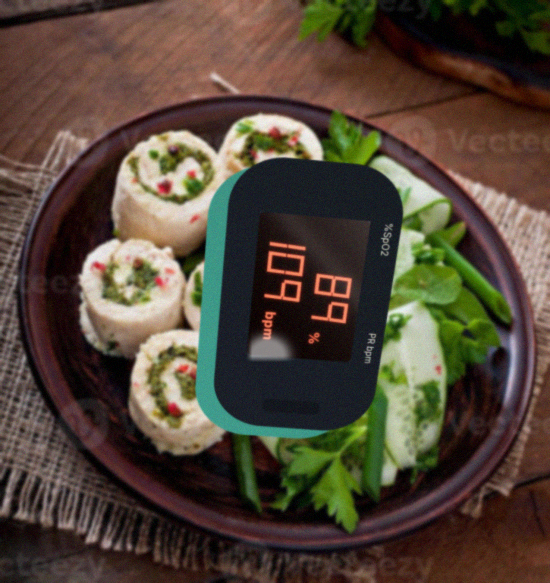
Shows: 89 %
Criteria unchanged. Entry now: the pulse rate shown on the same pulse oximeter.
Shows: 109 bpm
